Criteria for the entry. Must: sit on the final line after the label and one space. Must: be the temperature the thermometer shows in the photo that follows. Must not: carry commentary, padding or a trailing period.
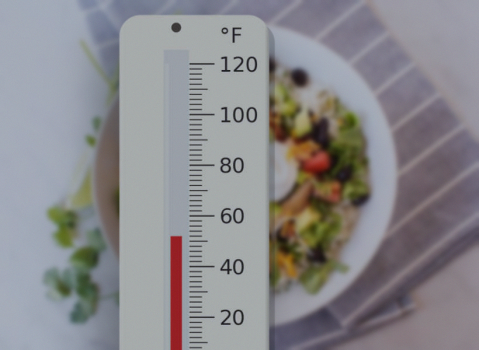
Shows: 52 °F
